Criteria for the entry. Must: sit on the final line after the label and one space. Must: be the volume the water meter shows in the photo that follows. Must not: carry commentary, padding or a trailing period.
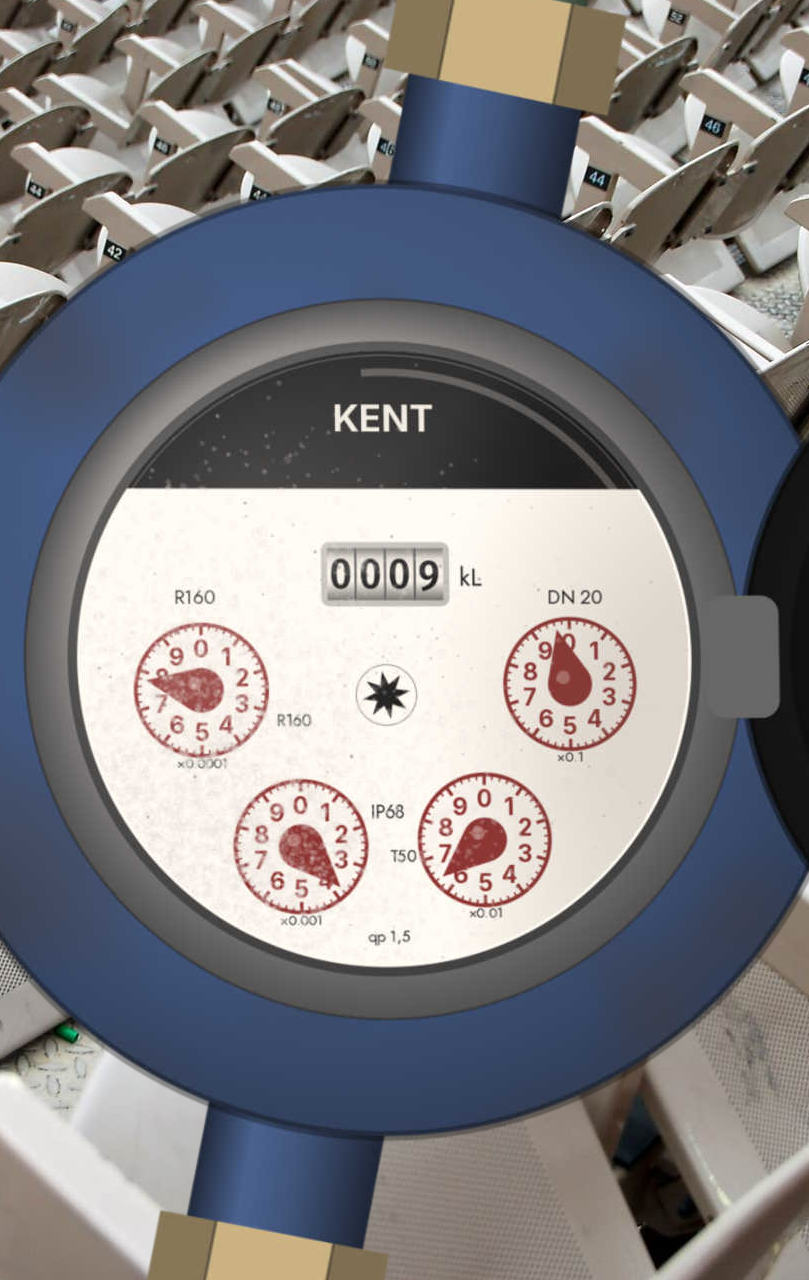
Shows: 8.9637 kL
